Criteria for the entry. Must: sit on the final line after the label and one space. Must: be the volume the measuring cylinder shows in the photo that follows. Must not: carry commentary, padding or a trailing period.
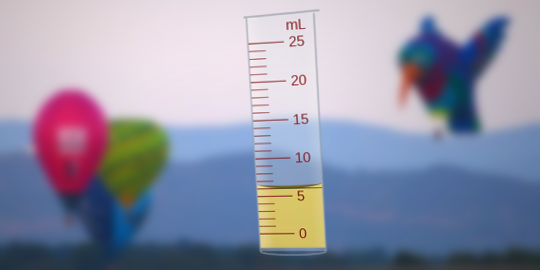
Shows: 6 mL
